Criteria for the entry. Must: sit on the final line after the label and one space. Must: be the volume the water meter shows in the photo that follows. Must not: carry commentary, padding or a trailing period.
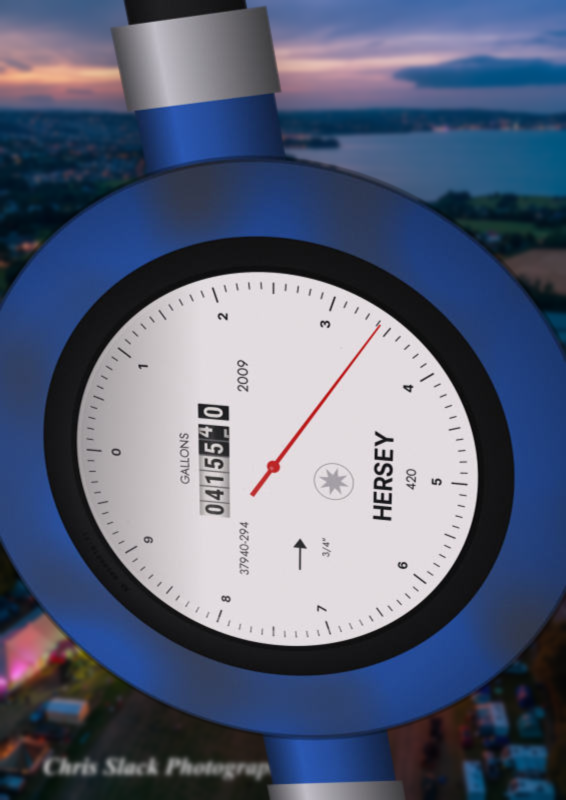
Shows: 415543.4 gal
